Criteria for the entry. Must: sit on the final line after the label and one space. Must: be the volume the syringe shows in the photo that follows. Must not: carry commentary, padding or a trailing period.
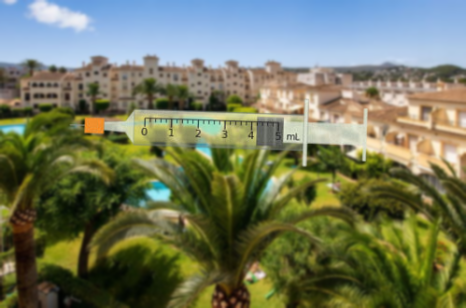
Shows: 4.2 mL
